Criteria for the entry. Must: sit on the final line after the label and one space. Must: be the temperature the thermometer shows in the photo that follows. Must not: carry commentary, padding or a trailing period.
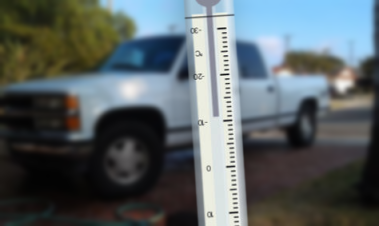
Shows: -11 °C
